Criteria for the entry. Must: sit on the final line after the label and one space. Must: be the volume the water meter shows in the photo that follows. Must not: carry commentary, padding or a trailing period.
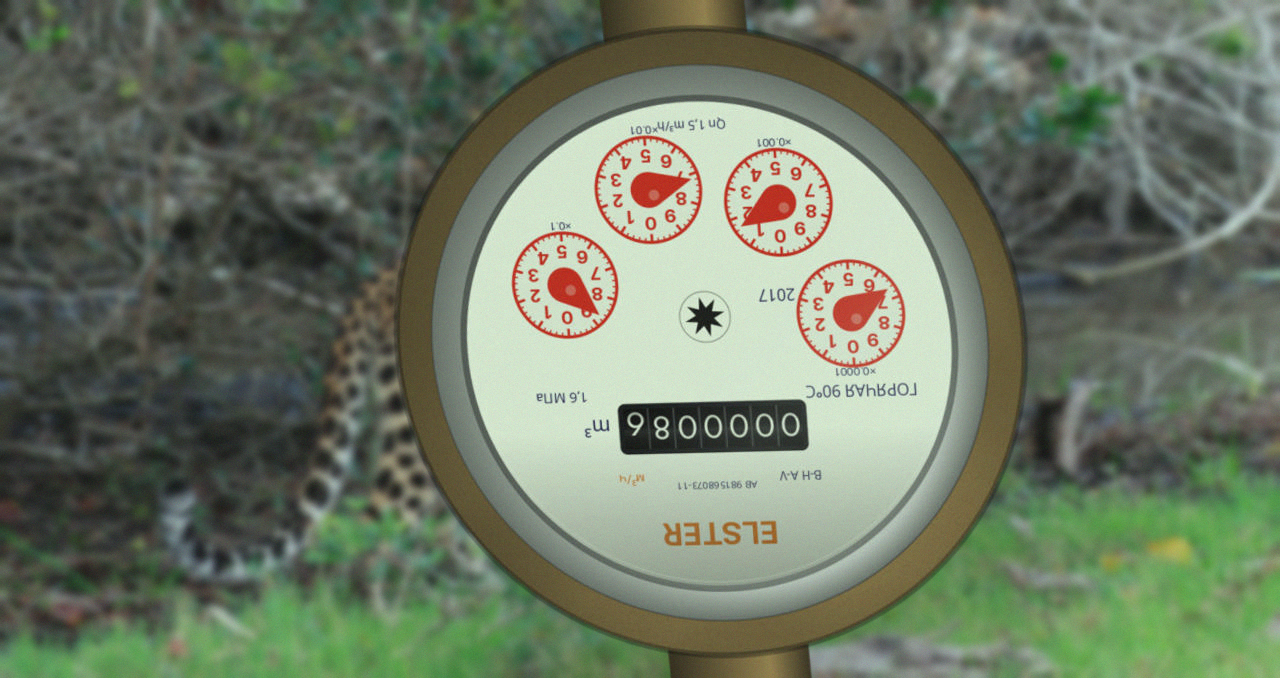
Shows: 85.8716 m³
